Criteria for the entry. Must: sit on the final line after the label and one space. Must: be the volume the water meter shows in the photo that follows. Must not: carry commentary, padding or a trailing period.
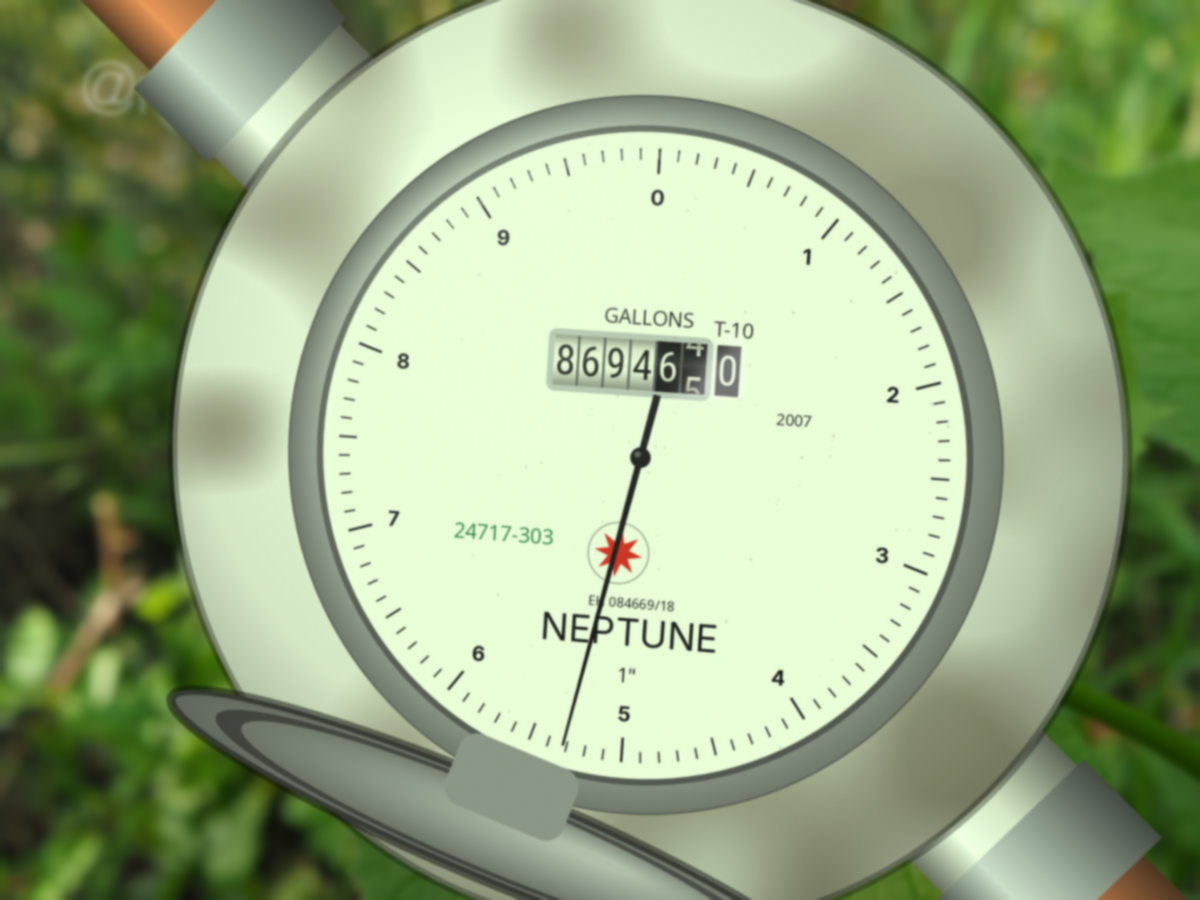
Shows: 8694645.3 gal
